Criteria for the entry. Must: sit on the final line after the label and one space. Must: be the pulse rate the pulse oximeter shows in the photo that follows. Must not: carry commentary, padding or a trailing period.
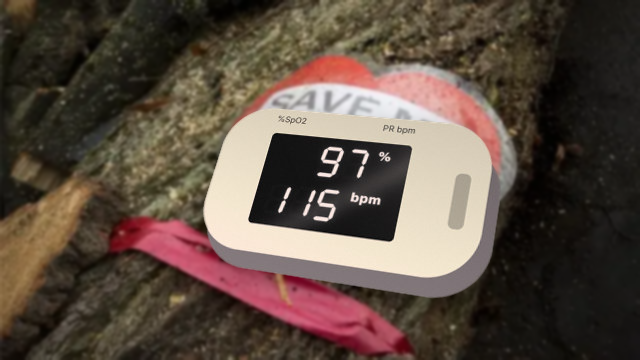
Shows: 115 bpm
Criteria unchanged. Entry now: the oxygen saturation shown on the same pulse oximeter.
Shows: 97 %
